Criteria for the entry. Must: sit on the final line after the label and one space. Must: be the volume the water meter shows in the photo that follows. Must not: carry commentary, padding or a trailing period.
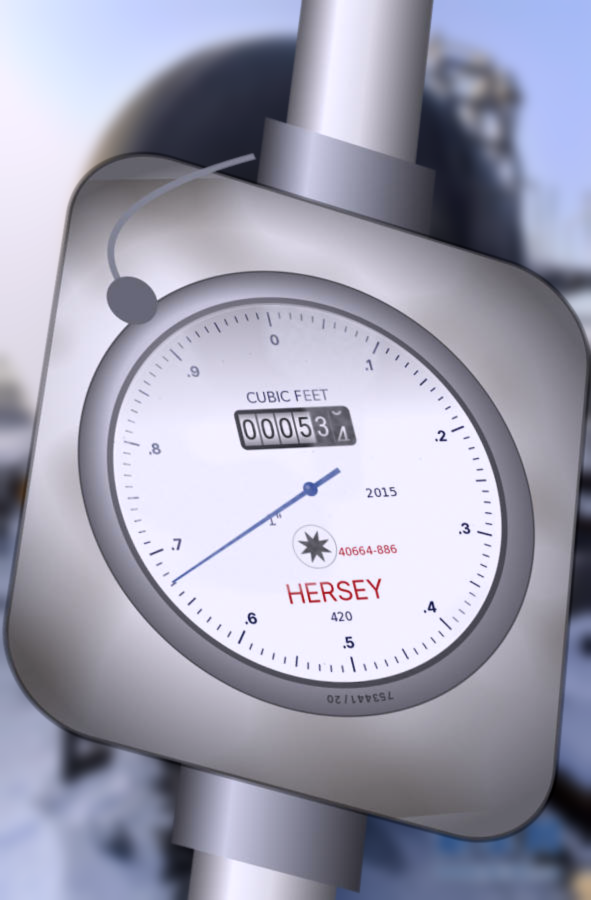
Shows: 533.67 ft³
